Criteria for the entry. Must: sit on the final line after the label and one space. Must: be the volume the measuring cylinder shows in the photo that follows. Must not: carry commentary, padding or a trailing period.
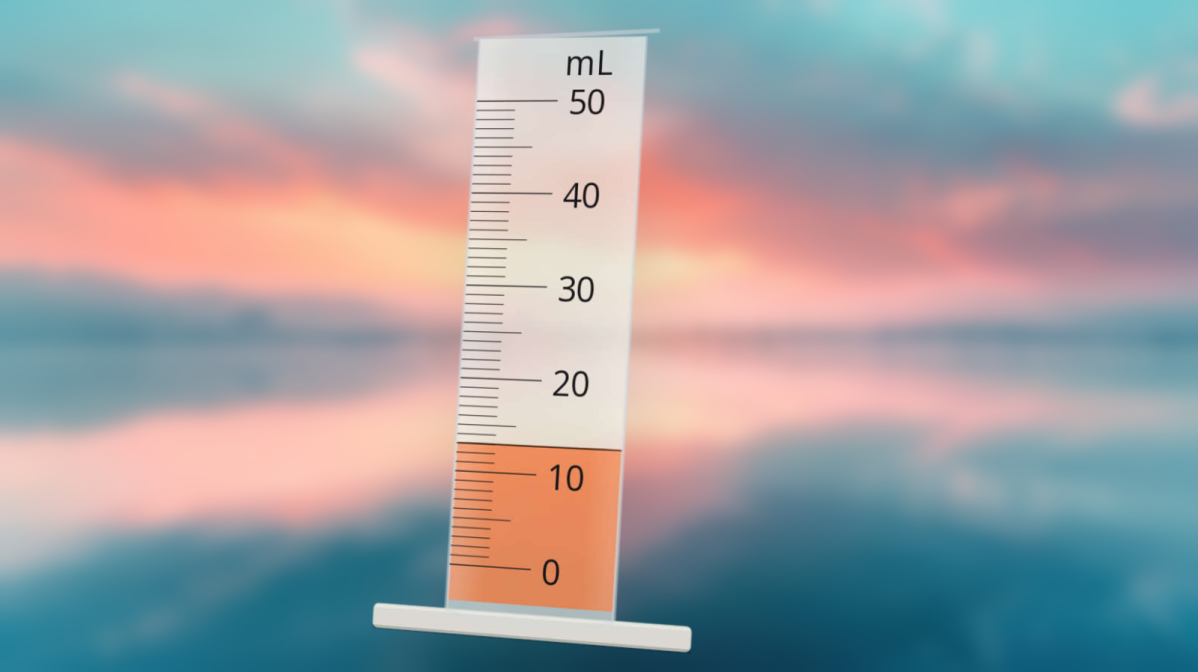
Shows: 13 mL
